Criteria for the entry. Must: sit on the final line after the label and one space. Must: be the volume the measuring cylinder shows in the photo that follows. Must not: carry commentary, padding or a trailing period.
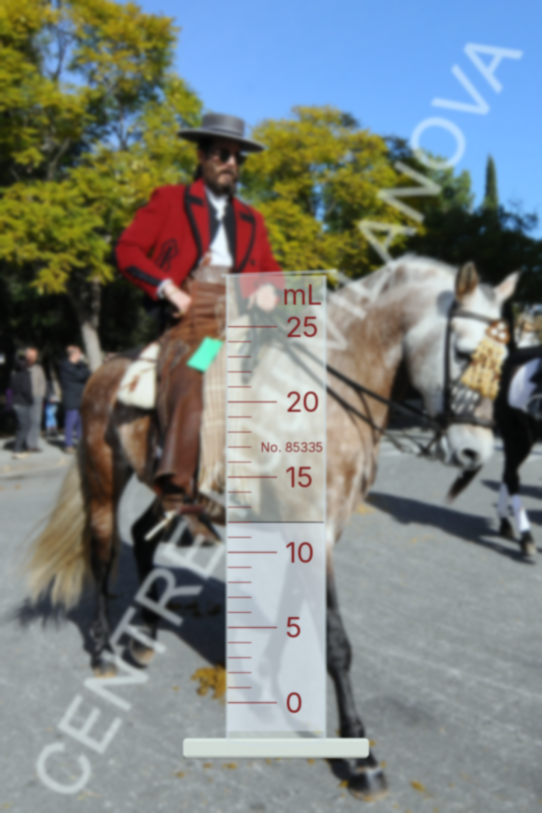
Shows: 12 mL
